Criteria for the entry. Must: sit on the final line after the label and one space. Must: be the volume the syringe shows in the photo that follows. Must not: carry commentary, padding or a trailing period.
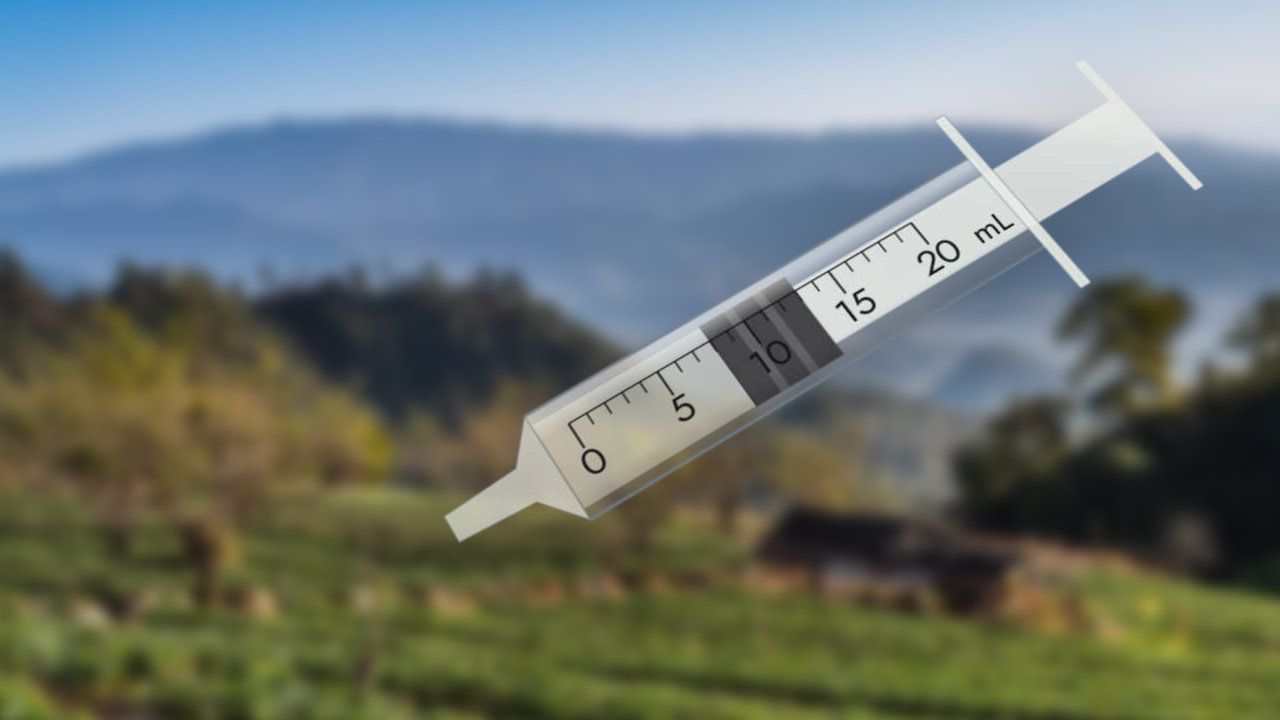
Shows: 8 mL
